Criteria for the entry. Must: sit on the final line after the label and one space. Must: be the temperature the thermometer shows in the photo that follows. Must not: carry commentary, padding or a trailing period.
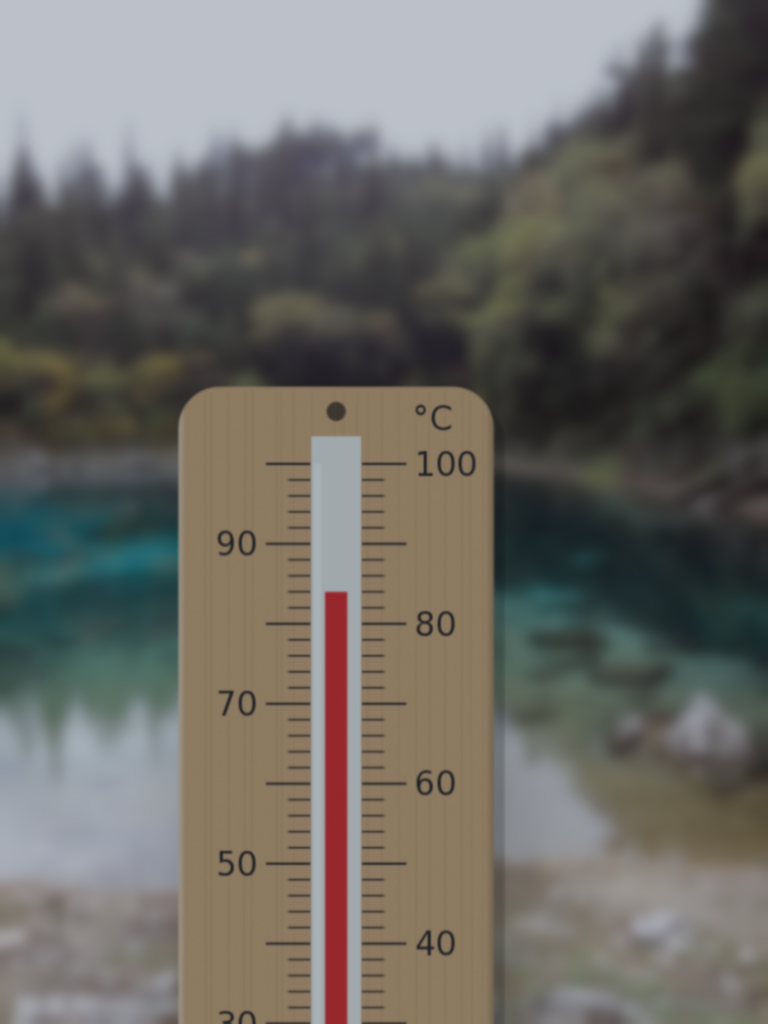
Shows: 84 °C
